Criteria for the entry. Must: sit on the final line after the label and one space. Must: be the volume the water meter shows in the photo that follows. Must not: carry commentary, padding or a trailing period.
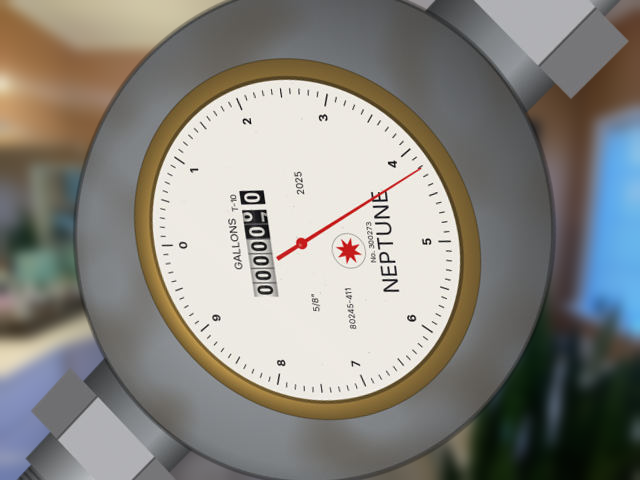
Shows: 64.2 gal
